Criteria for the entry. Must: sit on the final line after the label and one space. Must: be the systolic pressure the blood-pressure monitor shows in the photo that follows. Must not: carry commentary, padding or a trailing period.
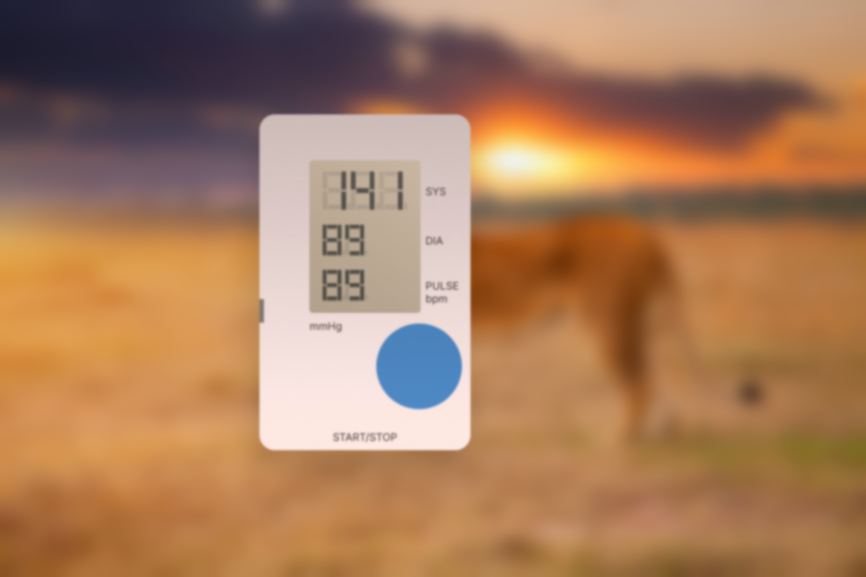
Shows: 141 mmHg
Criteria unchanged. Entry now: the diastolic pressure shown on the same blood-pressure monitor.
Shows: 89 mmHg
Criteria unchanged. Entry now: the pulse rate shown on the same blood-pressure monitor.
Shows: 89 bpm
